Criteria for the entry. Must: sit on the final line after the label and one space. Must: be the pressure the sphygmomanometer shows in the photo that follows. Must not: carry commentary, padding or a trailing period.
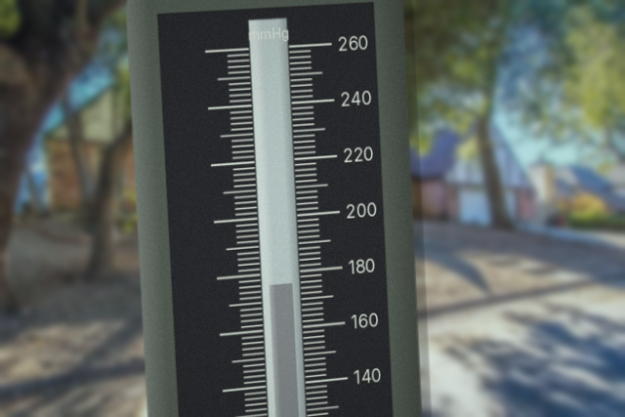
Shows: 176 mmHg
